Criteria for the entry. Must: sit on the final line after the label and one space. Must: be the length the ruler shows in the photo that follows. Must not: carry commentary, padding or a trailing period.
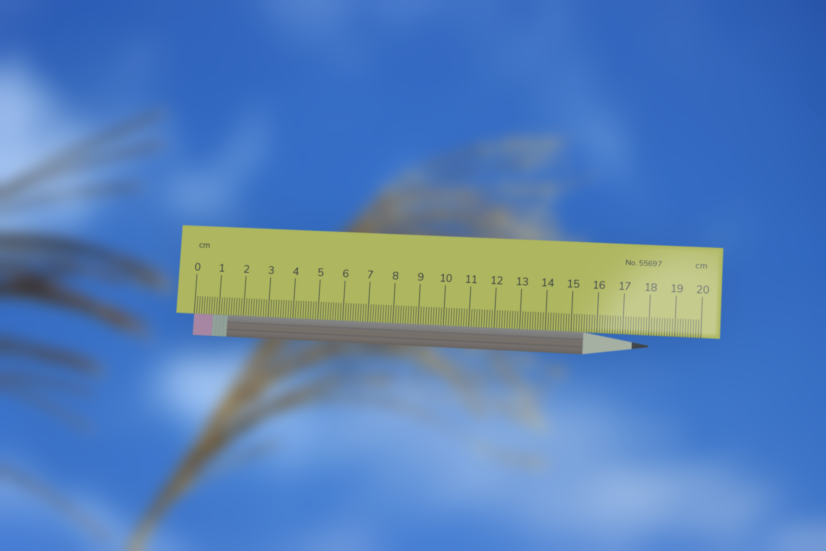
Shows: 18 cm
